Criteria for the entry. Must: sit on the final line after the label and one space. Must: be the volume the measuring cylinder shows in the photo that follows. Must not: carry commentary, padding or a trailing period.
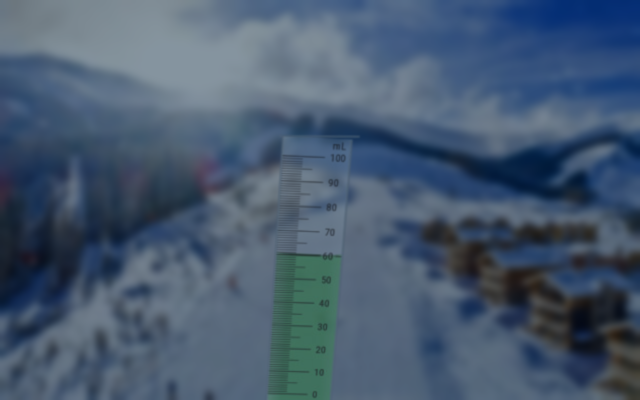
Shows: 60 mL
